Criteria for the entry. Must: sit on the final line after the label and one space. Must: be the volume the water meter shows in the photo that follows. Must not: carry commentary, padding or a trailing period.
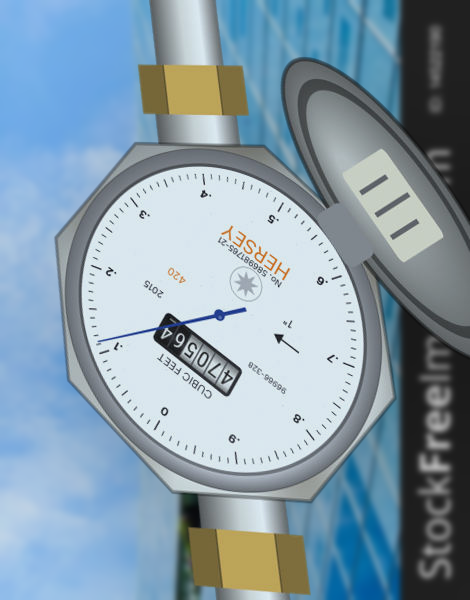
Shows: 470564.11 ft³
